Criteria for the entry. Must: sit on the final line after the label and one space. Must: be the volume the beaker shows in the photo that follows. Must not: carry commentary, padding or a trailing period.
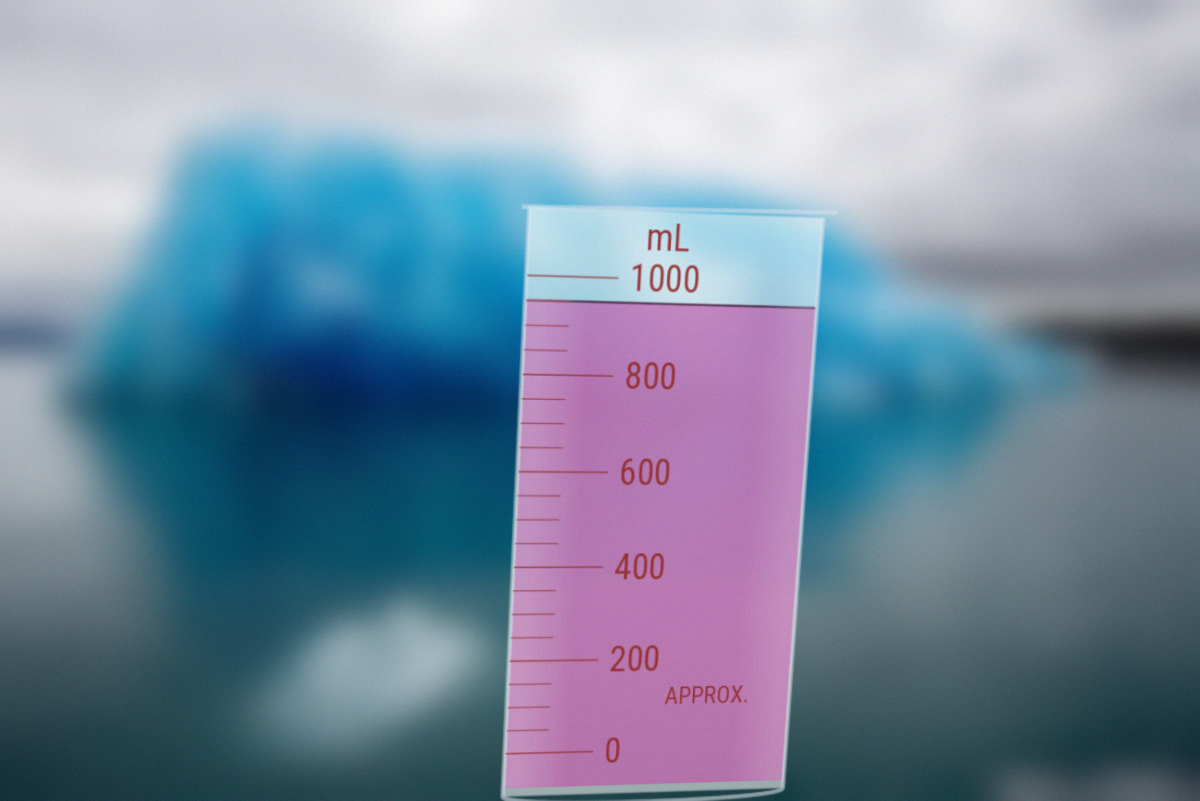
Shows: 950 mL
